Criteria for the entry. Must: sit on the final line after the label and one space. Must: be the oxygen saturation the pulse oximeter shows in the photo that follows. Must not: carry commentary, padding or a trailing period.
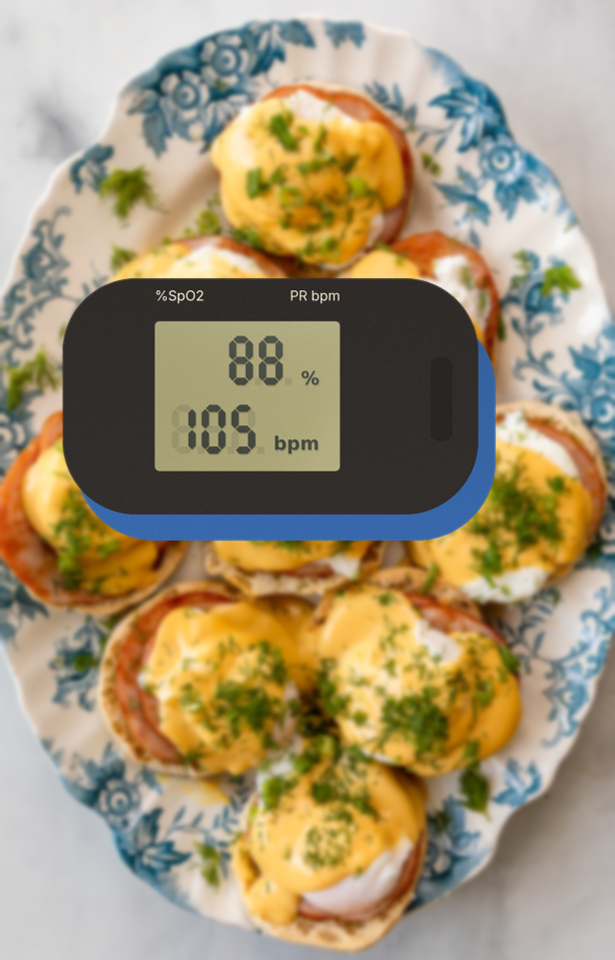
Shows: 88 %
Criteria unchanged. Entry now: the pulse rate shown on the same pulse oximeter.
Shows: 105 bpm
